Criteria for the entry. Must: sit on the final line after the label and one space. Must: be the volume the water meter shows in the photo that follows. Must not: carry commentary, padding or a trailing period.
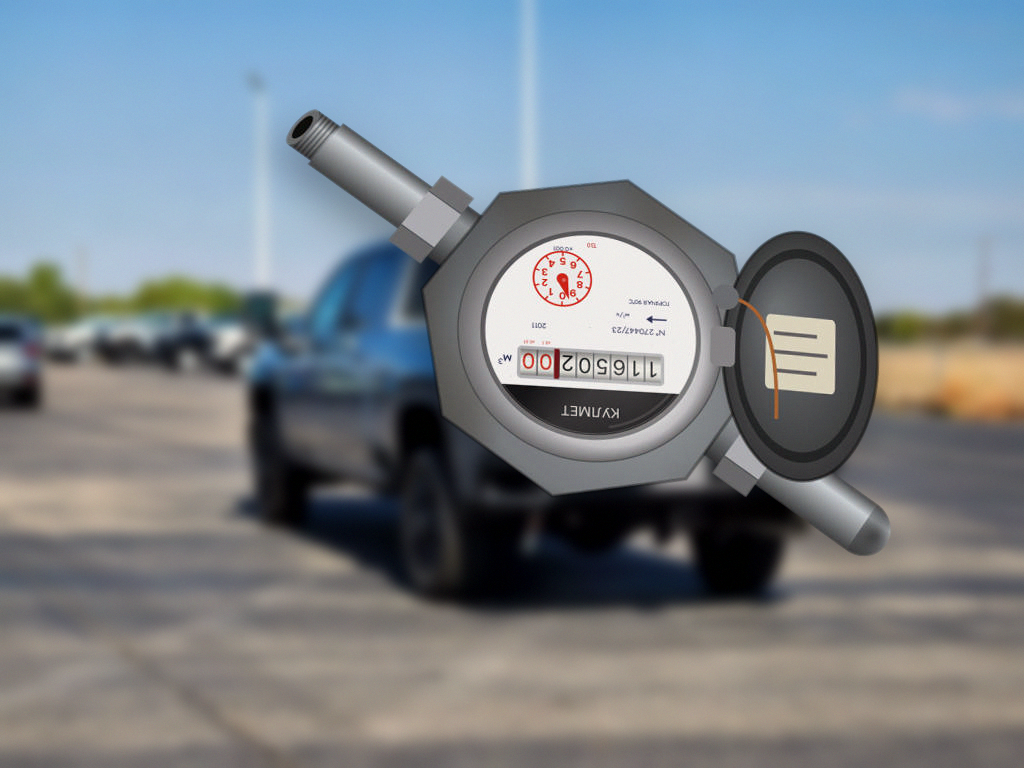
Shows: 116501.999 m³
